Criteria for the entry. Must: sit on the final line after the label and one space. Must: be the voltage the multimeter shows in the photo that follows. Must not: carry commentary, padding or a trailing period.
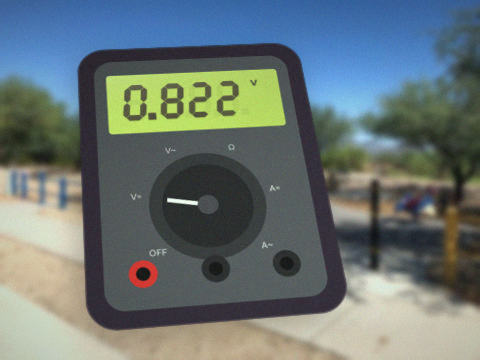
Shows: 0.822 V
